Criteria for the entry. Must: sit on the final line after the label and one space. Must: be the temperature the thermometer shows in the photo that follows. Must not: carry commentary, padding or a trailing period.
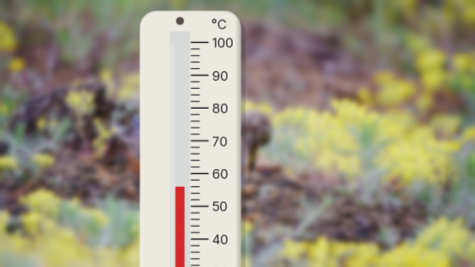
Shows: 56 °C
